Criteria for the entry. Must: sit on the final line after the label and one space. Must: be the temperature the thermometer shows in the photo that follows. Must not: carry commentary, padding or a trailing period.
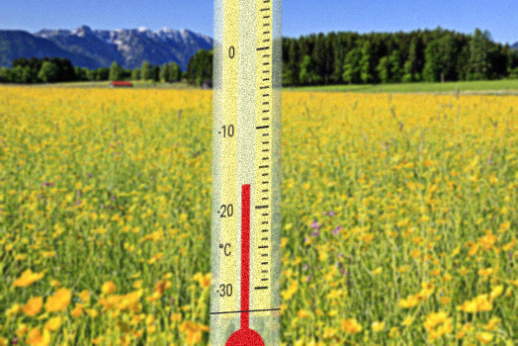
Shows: -17 °C
